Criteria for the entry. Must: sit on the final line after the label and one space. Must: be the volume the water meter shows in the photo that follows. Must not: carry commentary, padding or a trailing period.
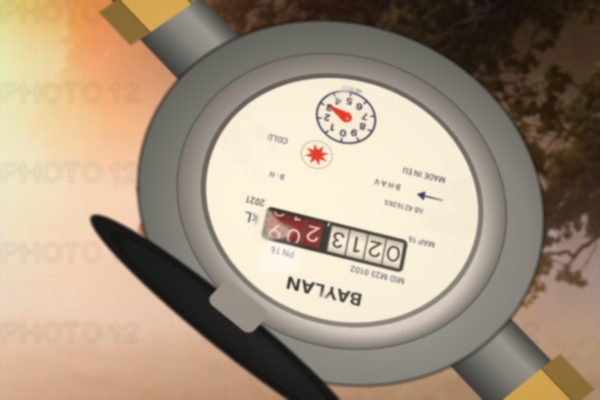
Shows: 213.2093 kL
